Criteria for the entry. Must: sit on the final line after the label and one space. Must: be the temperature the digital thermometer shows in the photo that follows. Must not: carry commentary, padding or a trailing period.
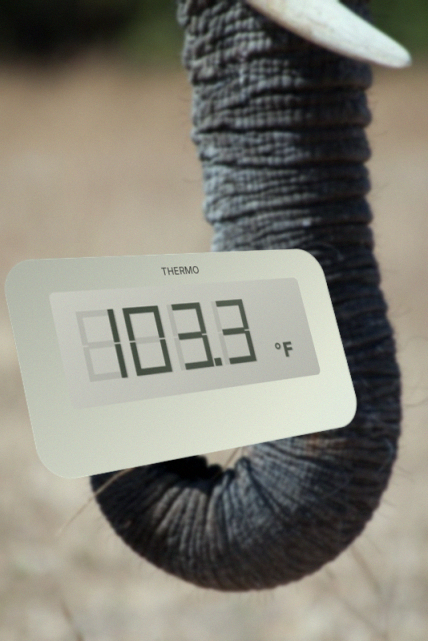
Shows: 103.3 °F
